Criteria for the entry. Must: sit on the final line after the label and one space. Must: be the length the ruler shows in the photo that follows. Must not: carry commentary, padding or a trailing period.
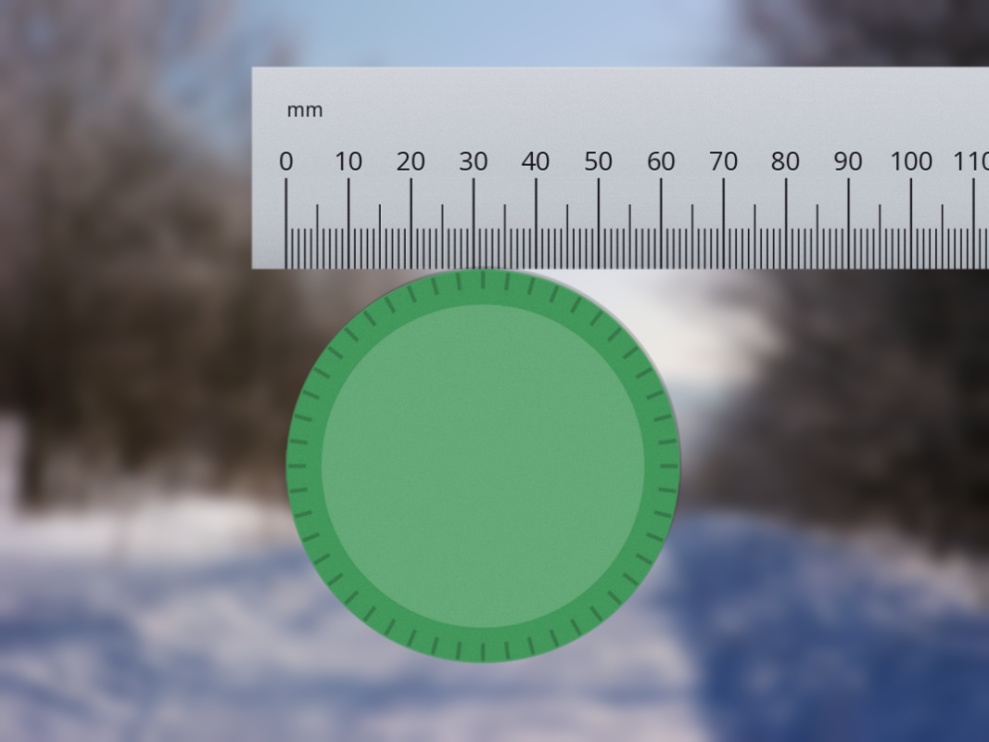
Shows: 63 mm
